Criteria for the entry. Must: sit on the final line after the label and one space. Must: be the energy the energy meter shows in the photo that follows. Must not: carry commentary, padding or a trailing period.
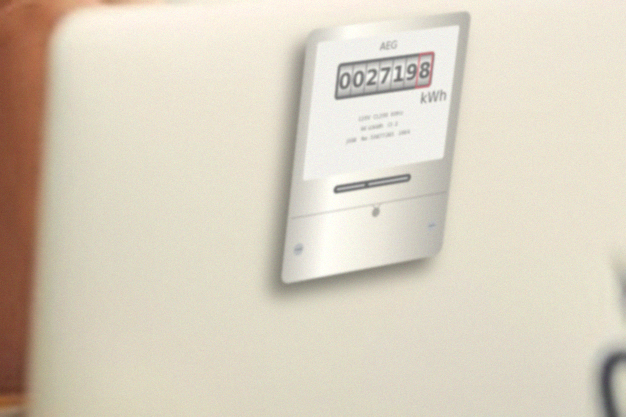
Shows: 2719.8 kWh
